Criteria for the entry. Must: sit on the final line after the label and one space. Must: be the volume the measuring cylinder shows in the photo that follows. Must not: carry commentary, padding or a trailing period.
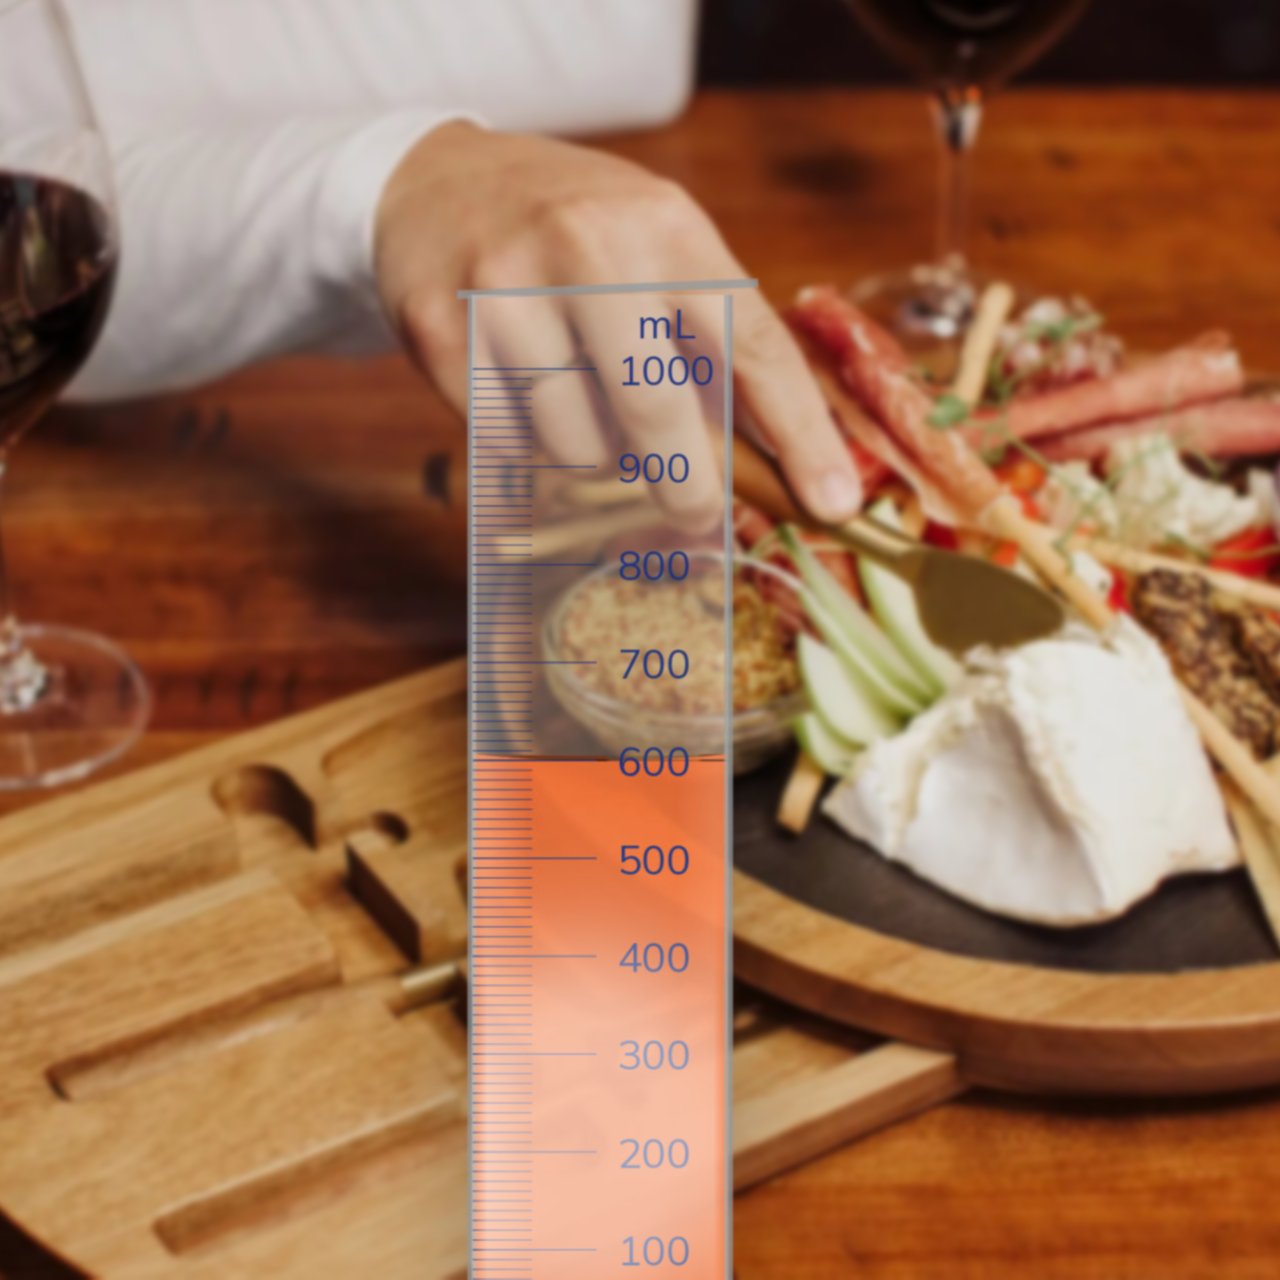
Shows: 600 mL
